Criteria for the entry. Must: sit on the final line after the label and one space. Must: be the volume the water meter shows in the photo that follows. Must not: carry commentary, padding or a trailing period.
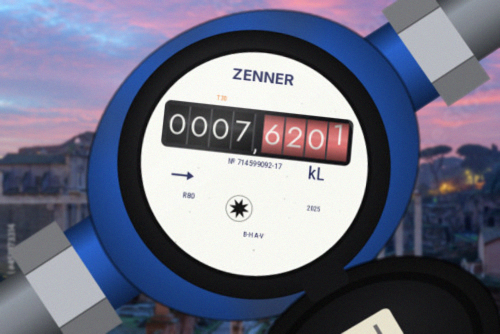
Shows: 7.6201 kL
